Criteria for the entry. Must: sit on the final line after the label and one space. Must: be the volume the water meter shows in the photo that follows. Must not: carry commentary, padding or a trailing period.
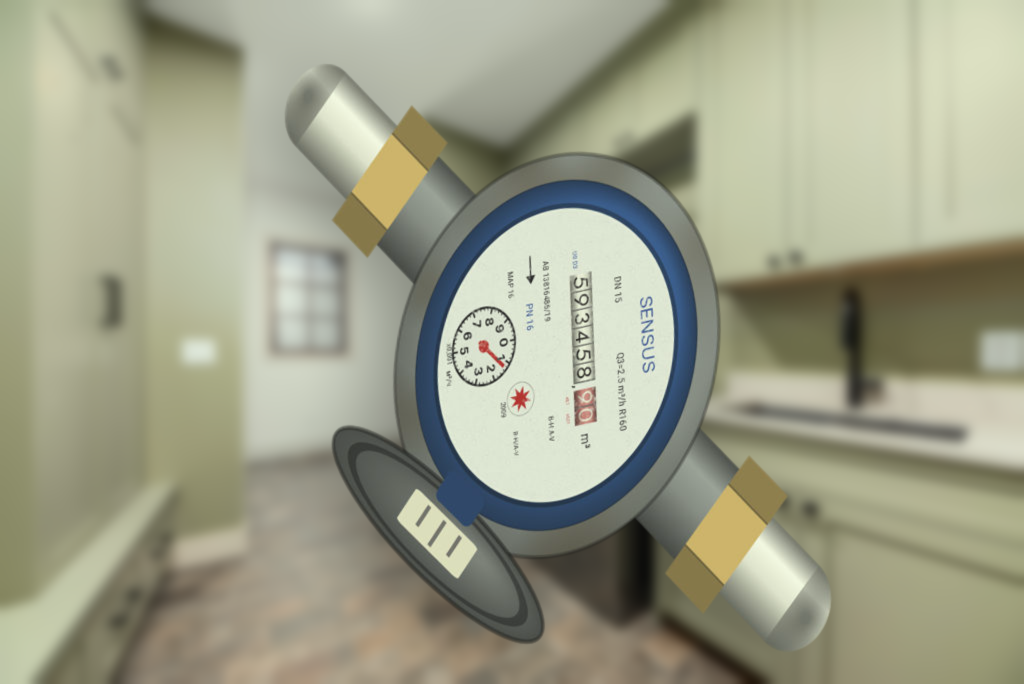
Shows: 593458.901 m³
